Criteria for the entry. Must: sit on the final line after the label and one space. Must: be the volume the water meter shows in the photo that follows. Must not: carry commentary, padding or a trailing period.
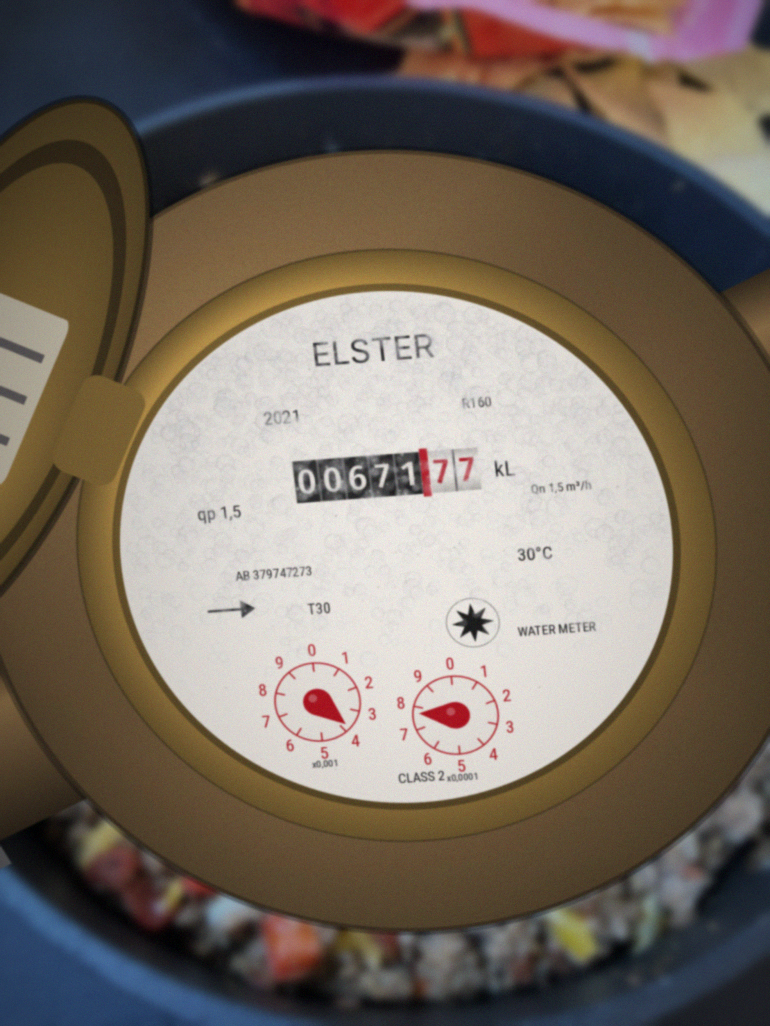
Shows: 671.7737 kL
